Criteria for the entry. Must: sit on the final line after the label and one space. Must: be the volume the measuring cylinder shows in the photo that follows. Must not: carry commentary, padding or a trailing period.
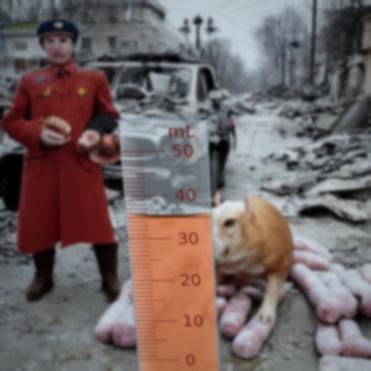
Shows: 35 mL
